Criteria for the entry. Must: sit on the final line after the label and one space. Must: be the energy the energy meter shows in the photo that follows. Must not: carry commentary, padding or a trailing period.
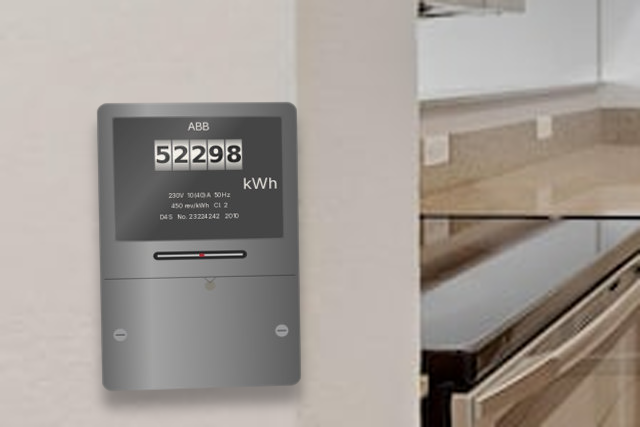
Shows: 52298 kWh
